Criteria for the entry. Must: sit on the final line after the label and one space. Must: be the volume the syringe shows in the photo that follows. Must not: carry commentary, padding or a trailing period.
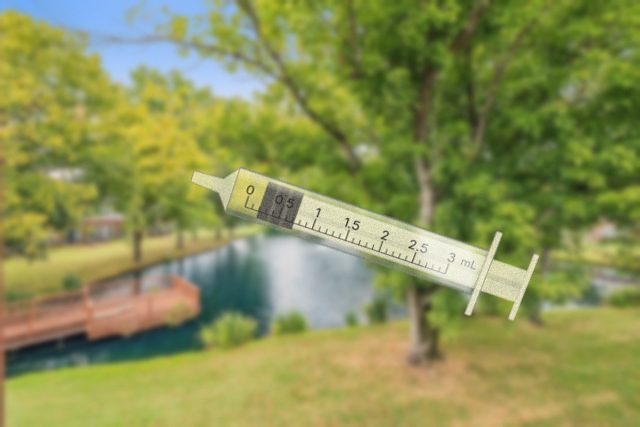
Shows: 0.2 mL
